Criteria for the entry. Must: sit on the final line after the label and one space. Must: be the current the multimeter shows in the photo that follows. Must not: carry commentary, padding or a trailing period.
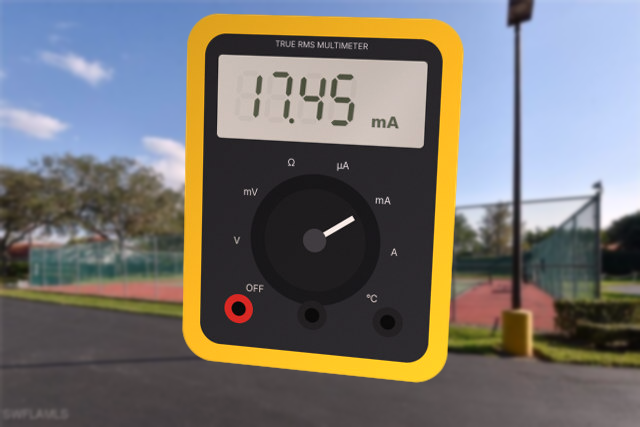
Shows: 17.45 mA
